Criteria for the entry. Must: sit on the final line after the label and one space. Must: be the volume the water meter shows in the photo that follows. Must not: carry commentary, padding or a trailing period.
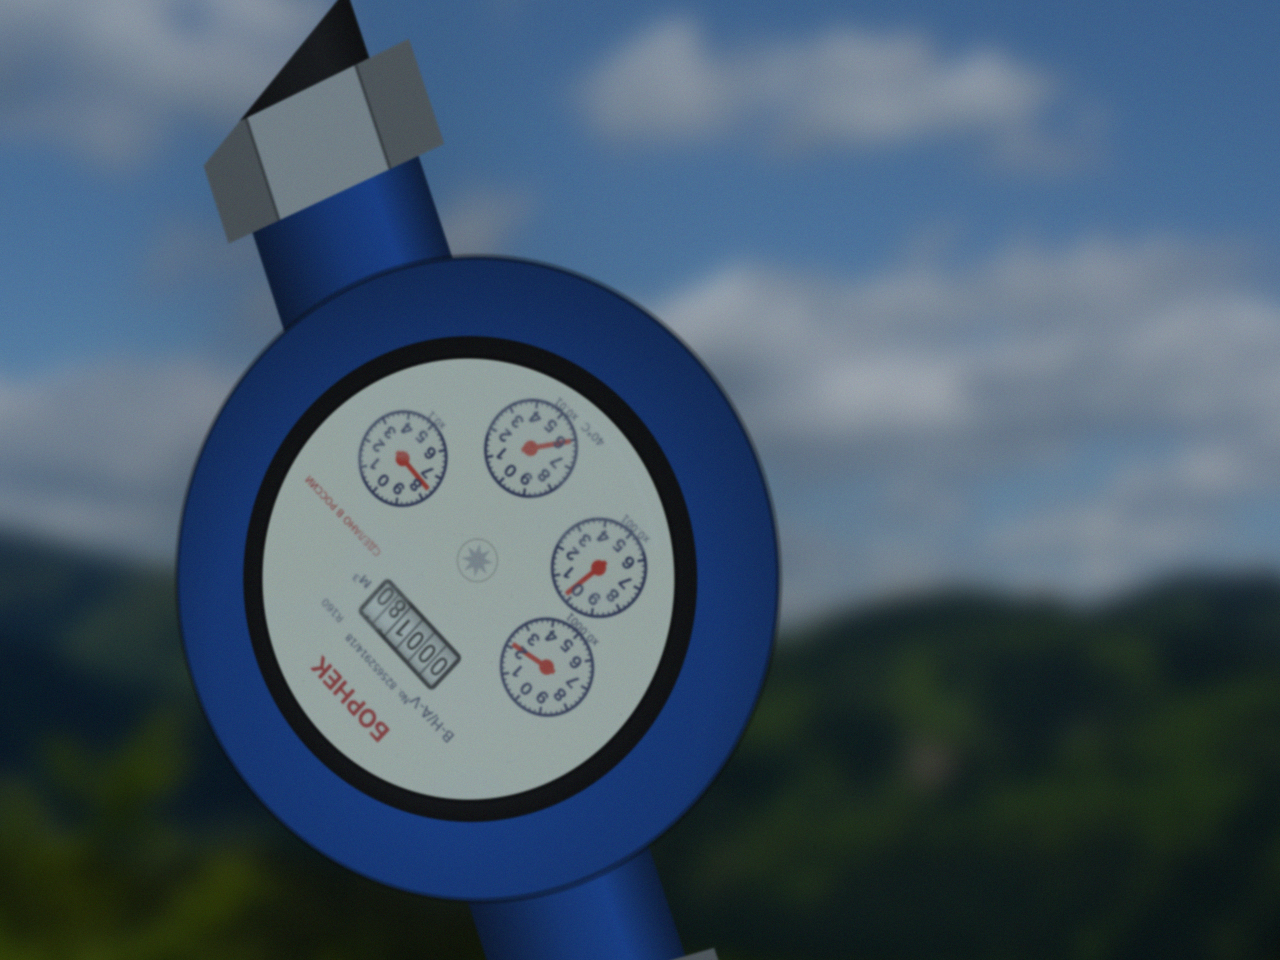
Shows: 179.7602 m³
